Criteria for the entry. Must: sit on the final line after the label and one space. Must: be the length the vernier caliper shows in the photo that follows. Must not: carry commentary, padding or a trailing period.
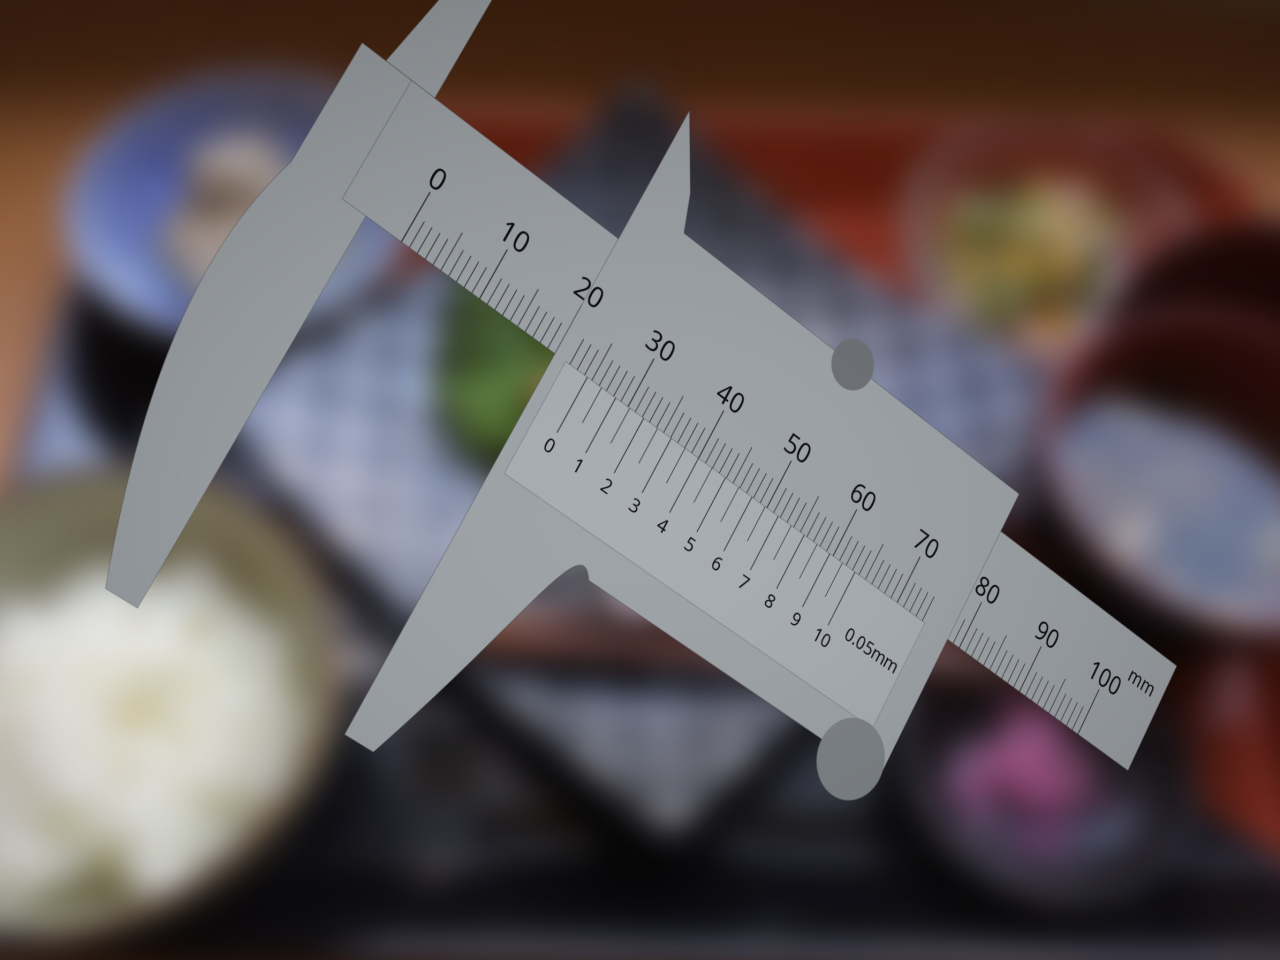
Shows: 24.4 mm
